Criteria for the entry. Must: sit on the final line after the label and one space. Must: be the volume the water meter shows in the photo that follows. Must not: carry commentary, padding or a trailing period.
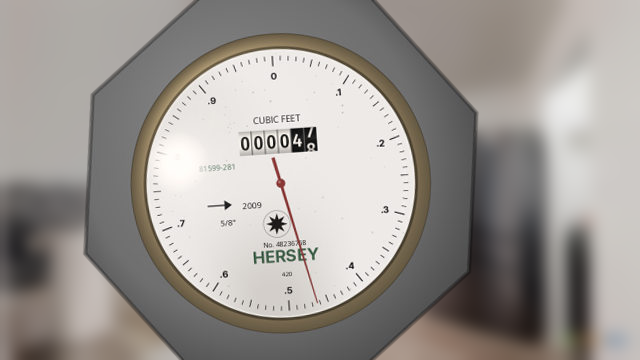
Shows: 47.46 ft³
